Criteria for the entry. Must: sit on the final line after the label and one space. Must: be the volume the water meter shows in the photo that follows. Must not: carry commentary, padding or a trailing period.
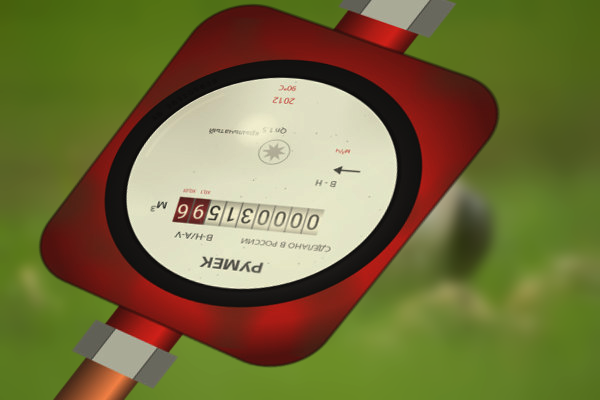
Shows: 315.96 m³
